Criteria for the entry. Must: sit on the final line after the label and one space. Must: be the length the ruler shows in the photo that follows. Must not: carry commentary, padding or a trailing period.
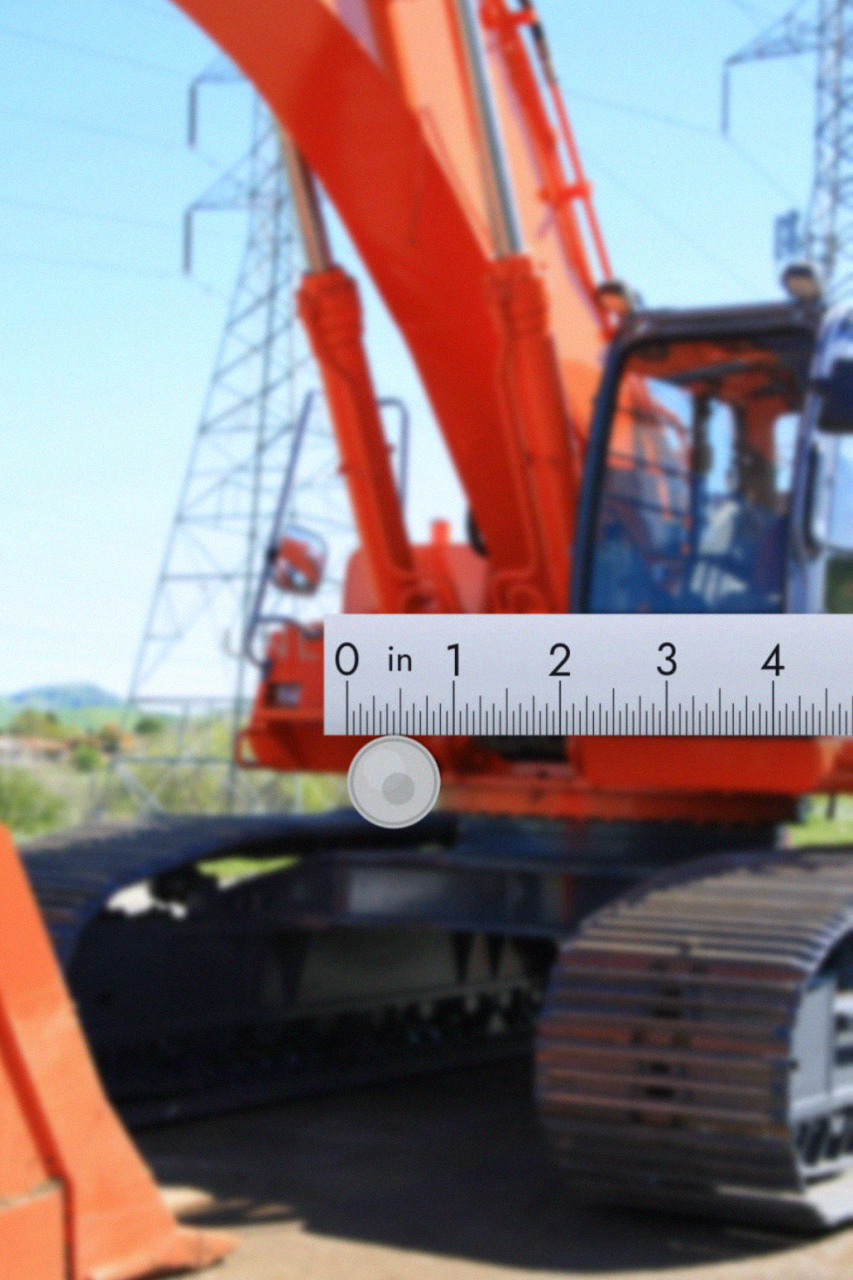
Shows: 0.875 in
